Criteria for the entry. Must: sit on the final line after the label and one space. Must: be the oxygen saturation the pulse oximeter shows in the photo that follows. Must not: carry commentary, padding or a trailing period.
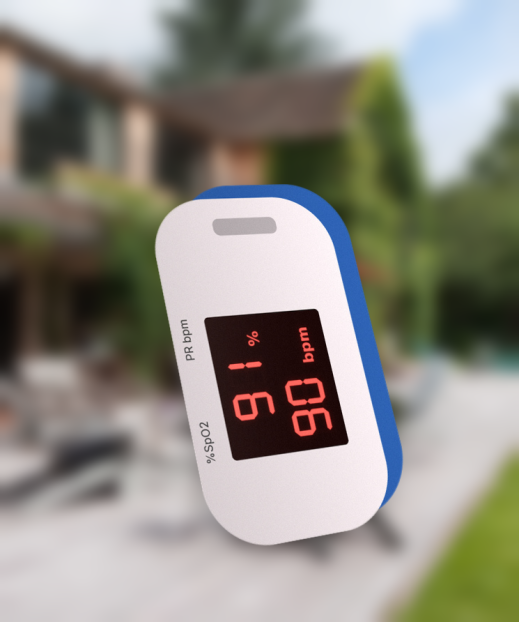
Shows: 91 %
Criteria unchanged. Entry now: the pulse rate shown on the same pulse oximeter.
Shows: 90 bpm
